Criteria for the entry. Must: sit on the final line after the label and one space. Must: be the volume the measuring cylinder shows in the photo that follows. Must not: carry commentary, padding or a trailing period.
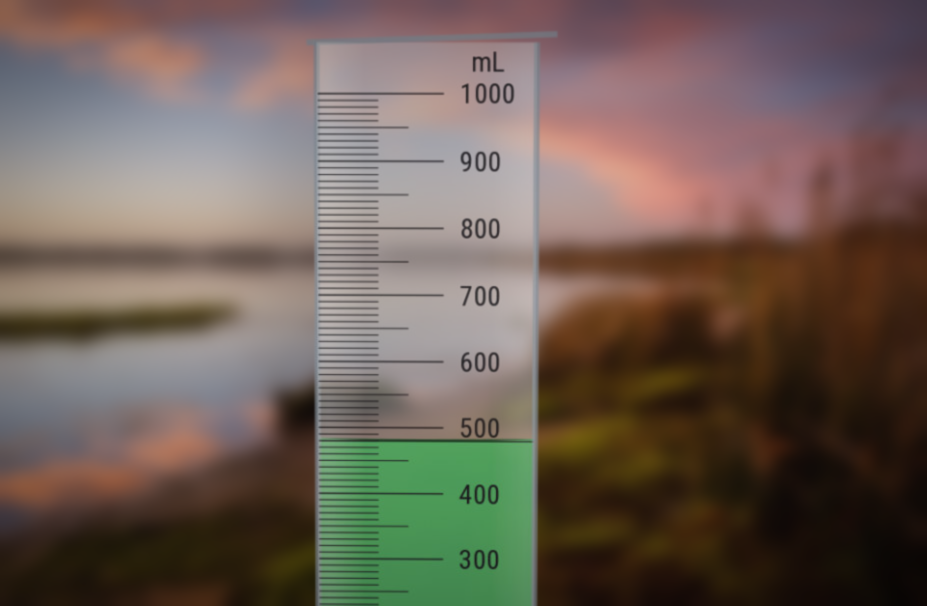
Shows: 480 mL
